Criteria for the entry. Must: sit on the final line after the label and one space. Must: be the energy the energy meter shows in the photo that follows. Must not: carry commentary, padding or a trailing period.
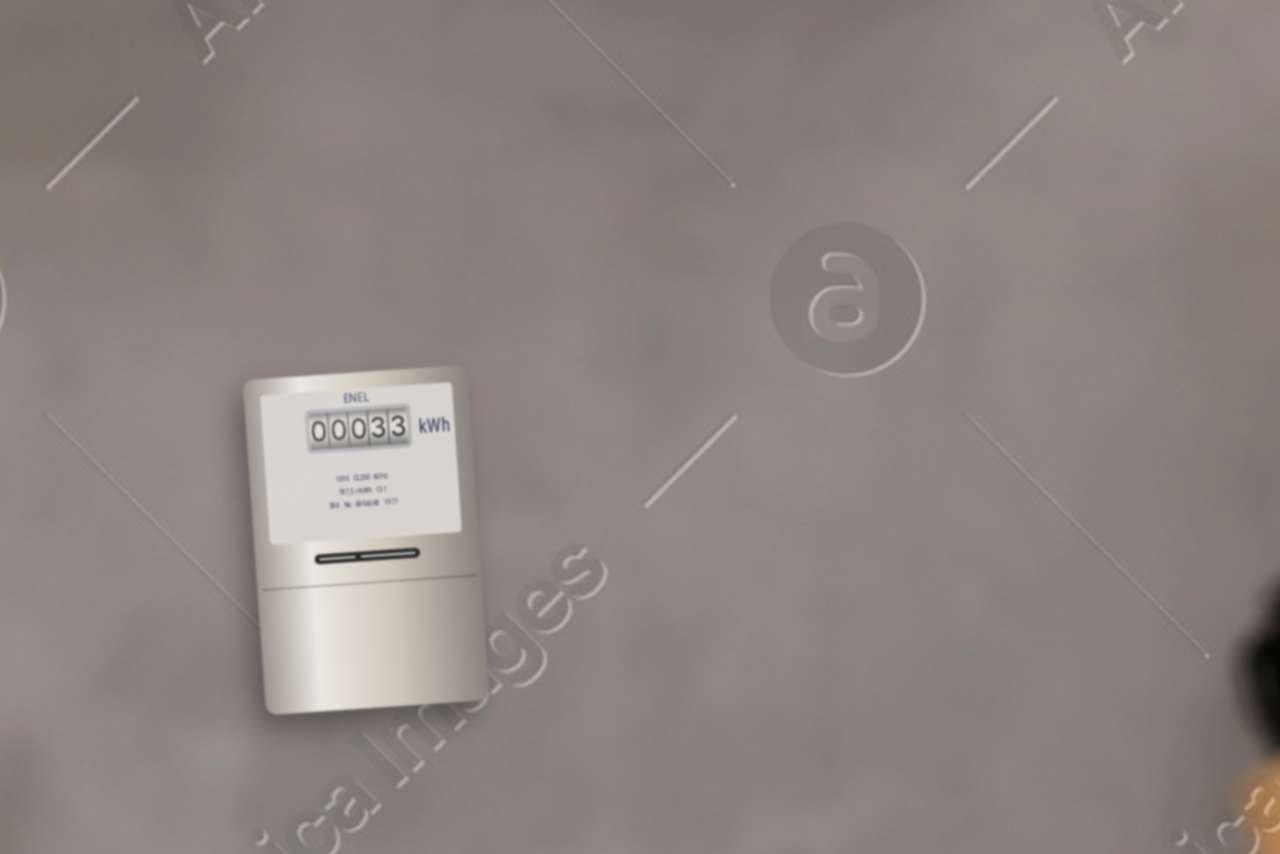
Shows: 33 kWh
